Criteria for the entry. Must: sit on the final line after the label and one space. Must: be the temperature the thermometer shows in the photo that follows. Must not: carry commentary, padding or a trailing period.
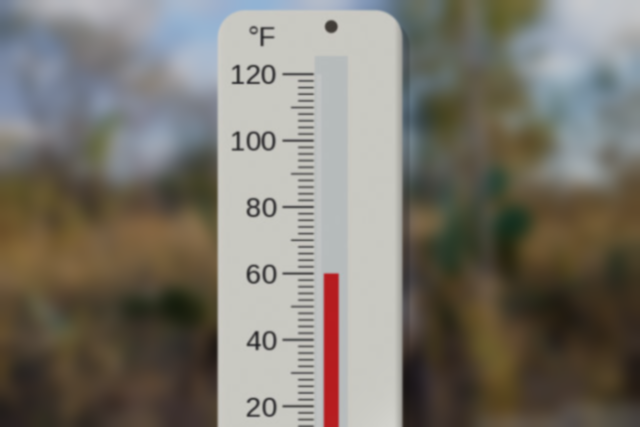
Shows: 60 °F
